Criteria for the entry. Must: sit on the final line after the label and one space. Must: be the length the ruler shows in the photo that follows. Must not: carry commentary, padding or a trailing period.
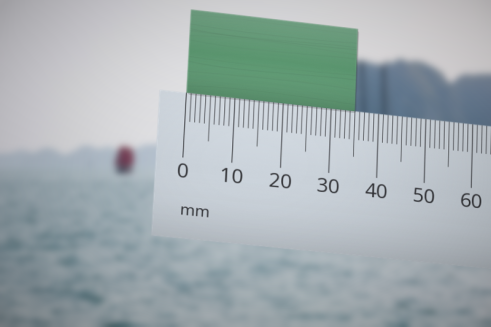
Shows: 35 mm
